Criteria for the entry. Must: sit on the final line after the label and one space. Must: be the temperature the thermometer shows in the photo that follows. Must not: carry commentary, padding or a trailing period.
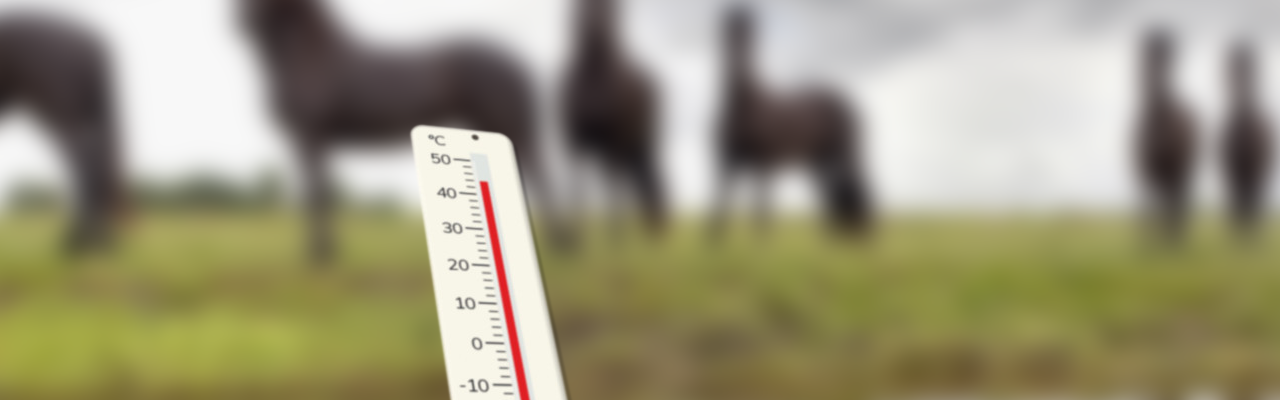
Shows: 44 °C
